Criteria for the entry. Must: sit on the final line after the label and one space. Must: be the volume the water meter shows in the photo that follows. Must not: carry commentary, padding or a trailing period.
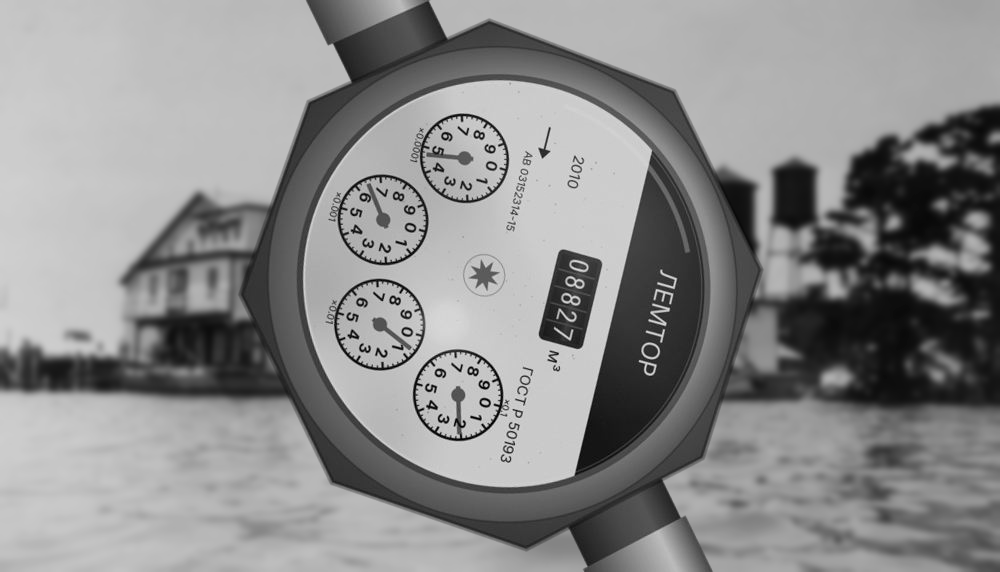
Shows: 8827.2064 m³
